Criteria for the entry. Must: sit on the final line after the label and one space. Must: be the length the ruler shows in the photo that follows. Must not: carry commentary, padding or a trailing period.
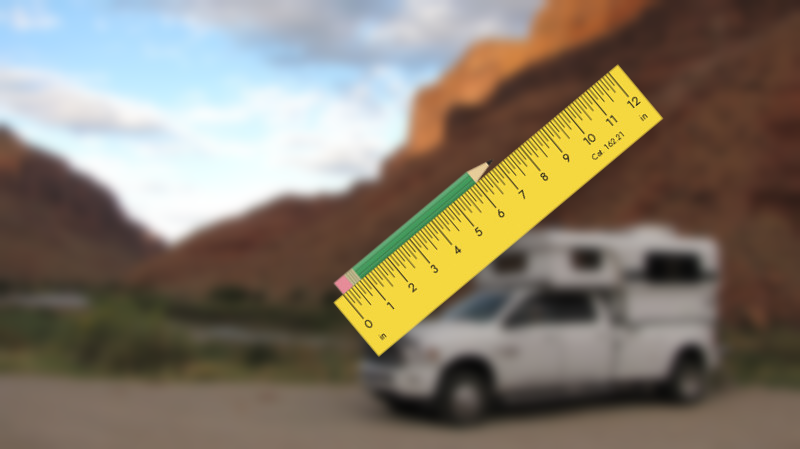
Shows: 7 in
